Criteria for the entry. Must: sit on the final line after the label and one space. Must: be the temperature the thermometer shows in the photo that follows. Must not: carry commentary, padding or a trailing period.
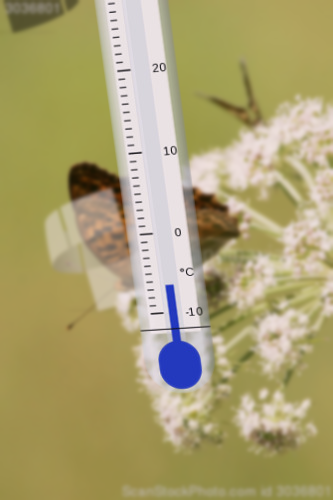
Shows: -6.5 °C
